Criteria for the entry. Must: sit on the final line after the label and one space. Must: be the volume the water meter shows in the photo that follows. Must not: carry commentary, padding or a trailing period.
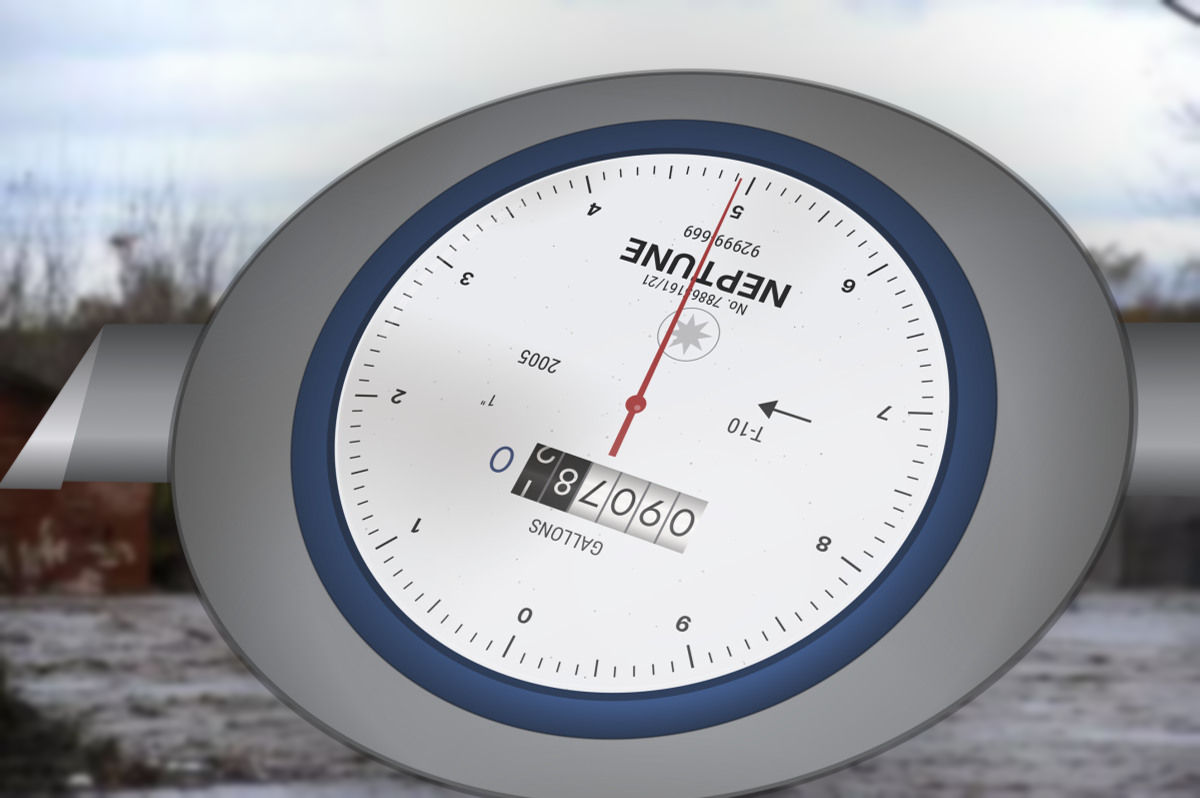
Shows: 907814.9 gal
